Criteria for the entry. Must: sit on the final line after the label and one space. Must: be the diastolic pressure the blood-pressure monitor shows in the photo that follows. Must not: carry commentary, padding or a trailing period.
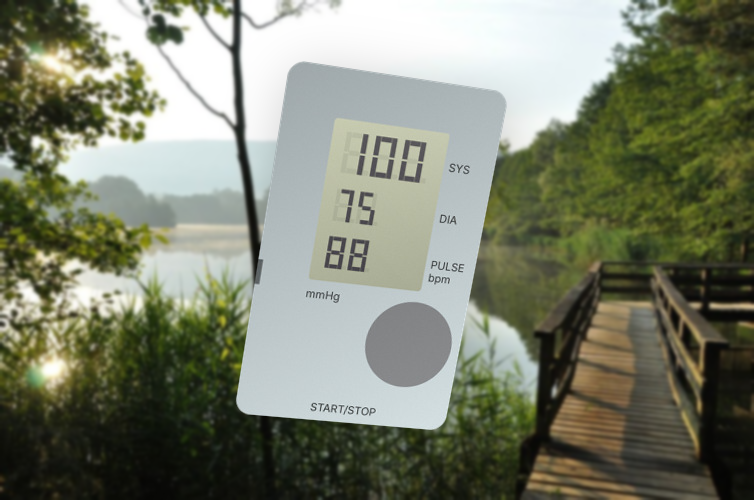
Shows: 75 mmHg
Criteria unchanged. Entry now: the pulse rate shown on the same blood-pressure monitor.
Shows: 88 bpm
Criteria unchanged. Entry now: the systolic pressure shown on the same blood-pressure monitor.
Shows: 100 mmHg
